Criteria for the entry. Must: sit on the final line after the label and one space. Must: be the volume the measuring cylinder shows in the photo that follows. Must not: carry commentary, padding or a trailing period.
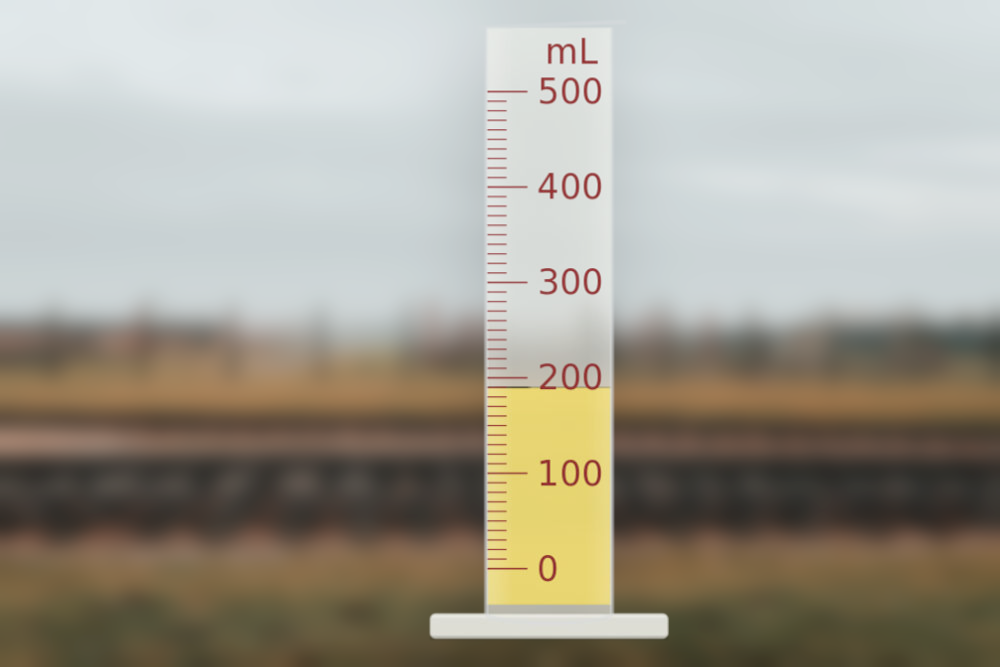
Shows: 190 mL
